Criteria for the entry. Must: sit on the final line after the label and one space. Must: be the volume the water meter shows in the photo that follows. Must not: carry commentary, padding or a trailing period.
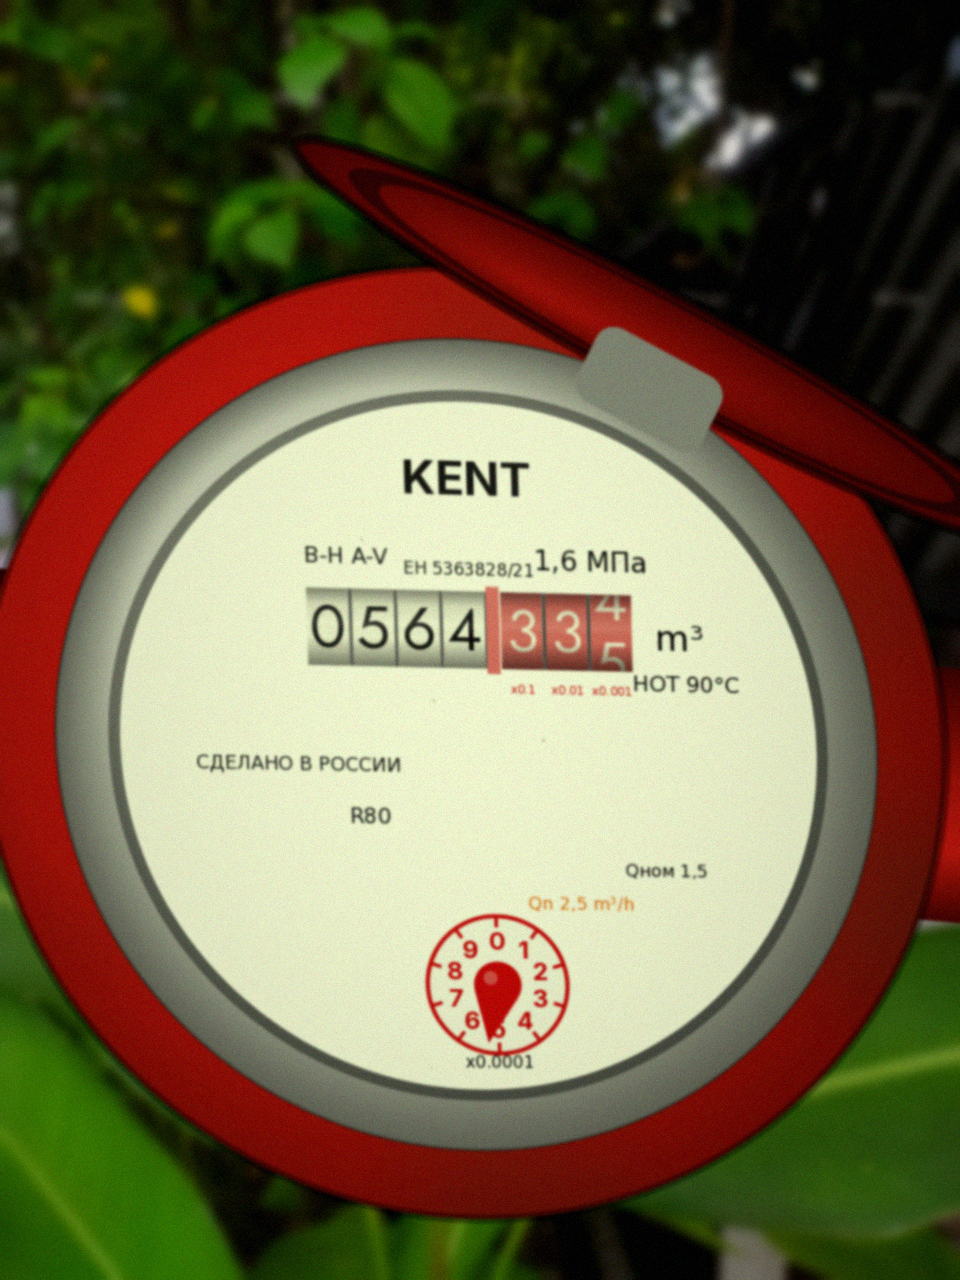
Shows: 564.3345 m³
